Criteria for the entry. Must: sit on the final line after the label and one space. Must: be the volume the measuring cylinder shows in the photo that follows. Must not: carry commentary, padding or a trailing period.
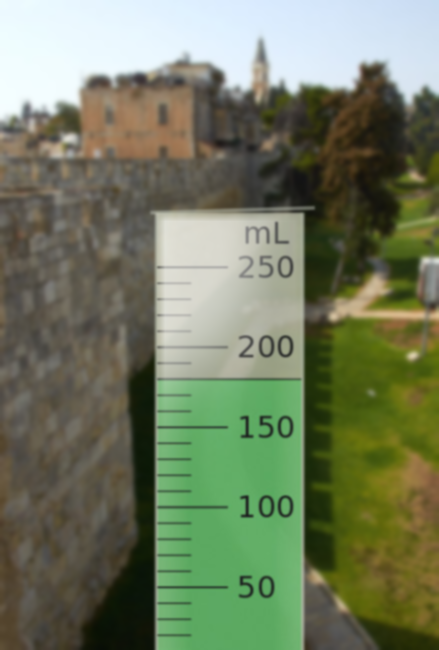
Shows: 180 mL
